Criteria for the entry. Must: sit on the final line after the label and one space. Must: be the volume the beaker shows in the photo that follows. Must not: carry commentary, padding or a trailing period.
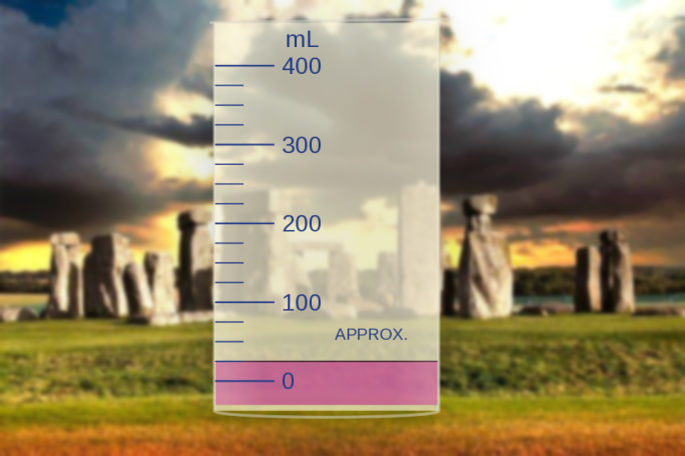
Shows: 25 mL
